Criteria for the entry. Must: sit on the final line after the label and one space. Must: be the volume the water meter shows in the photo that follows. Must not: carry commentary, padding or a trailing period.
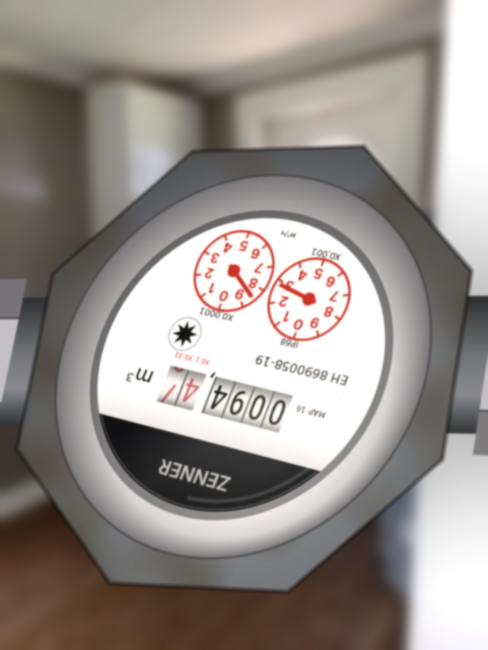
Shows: 94.4728 m³
